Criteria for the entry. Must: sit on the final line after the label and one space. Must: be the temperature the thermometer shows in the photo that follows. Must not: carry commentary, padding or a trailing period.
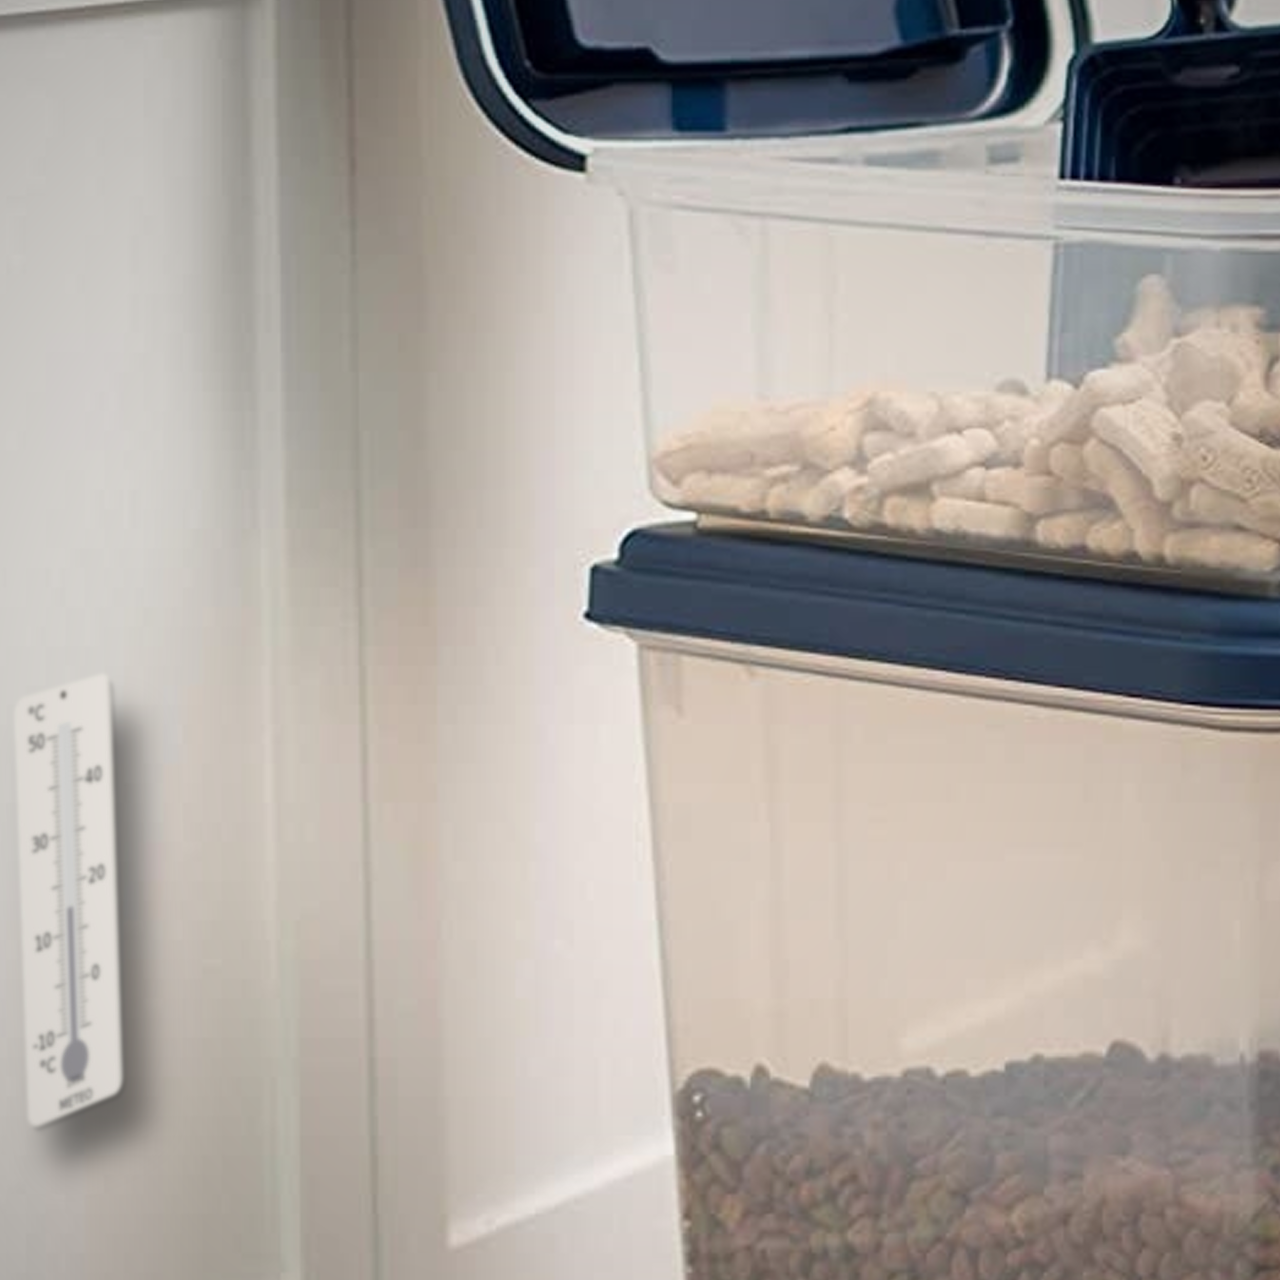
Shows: 15 °C
